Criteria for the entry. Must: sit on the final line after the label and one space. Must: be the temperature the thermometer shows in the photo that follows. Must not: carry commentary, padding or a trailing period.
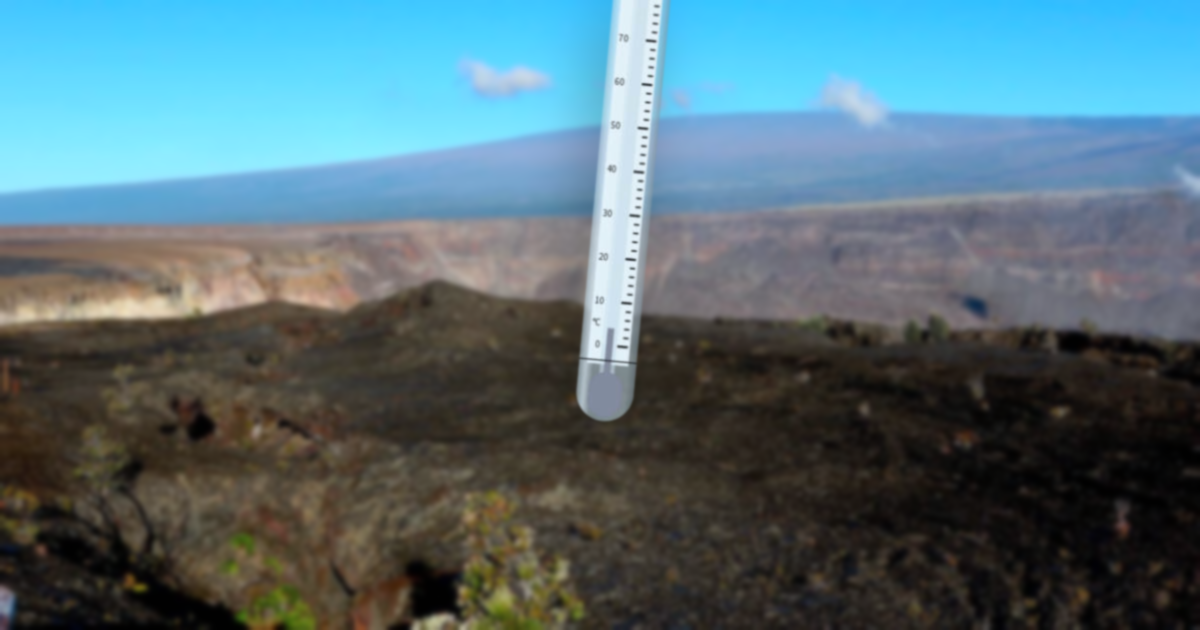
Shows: 4 °C
